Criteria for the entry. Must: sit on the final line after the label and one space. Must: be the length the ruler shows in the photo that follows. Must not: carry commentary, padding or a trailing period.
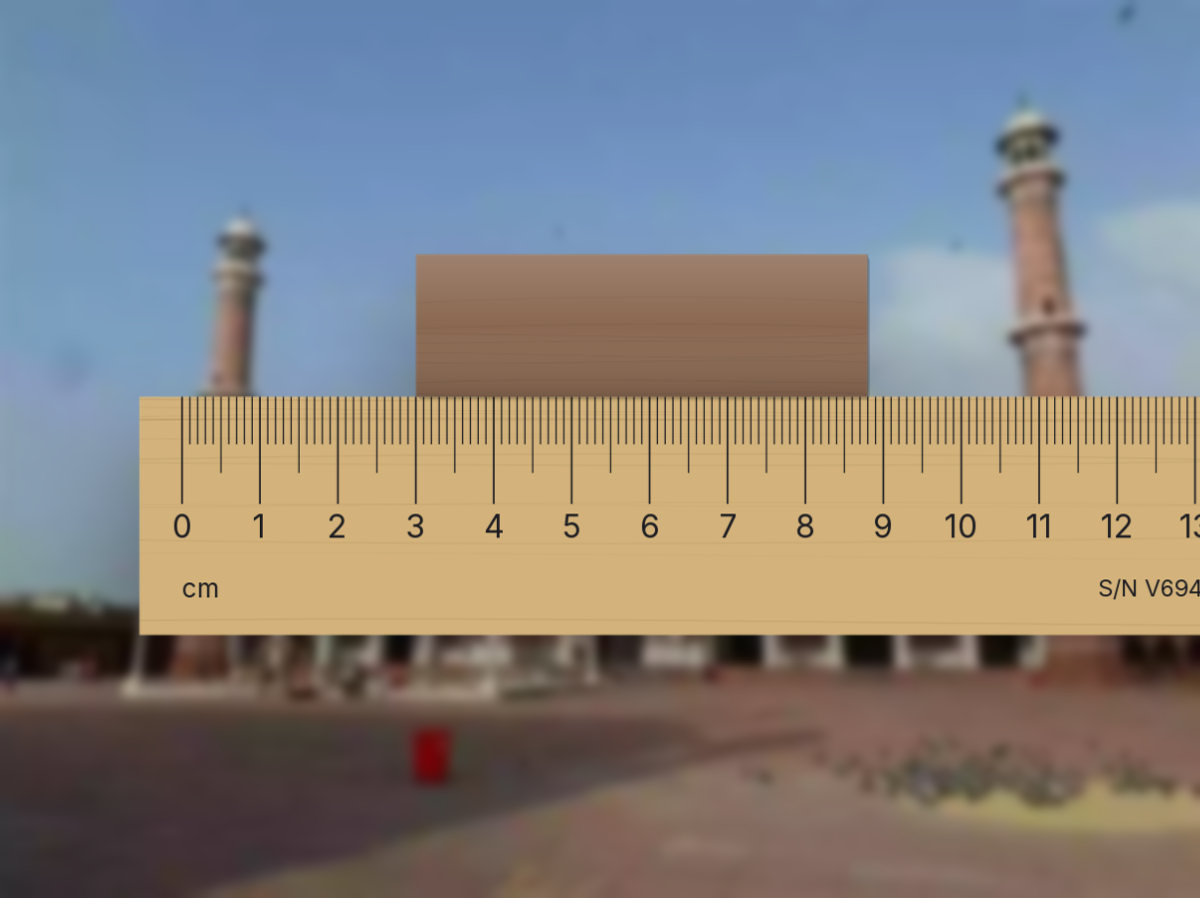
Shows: 5.8 cm
